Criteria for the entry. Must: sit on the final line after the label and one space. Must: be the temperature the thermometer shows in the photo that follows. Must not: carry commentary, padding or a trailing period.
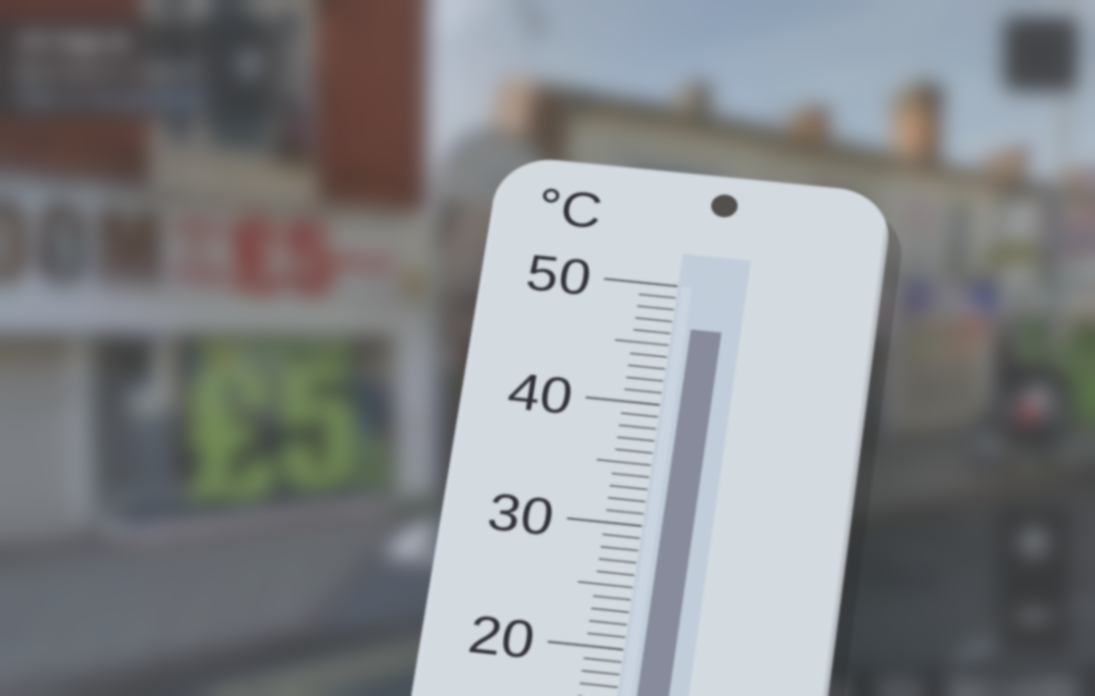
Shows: 46.5 °C
